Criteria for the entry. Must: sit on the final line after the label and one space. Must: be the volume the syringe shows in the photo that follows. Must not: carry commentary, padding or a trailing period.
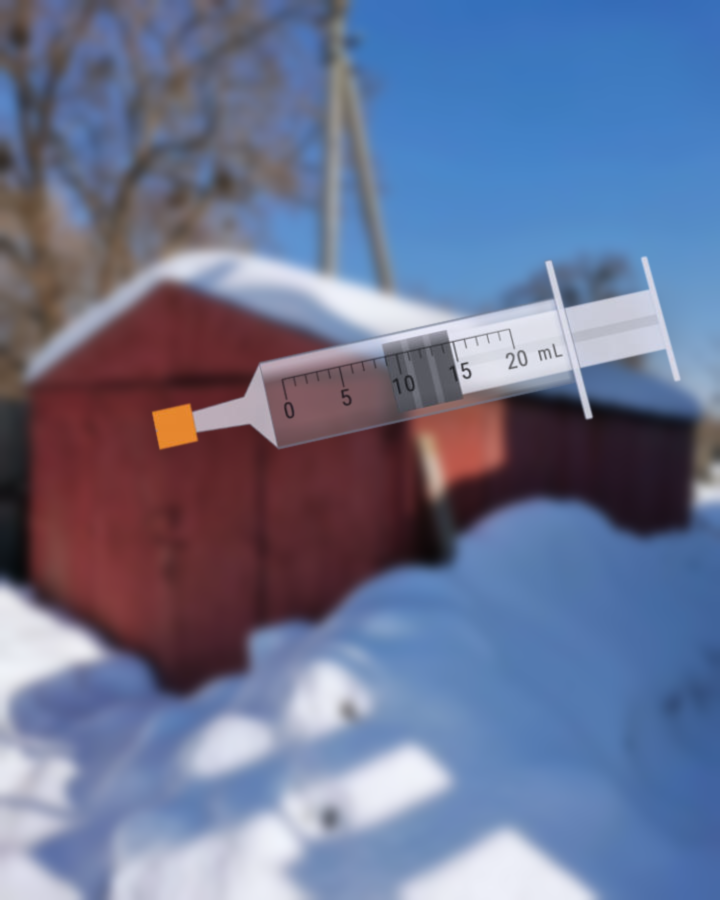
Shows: 9 mL
